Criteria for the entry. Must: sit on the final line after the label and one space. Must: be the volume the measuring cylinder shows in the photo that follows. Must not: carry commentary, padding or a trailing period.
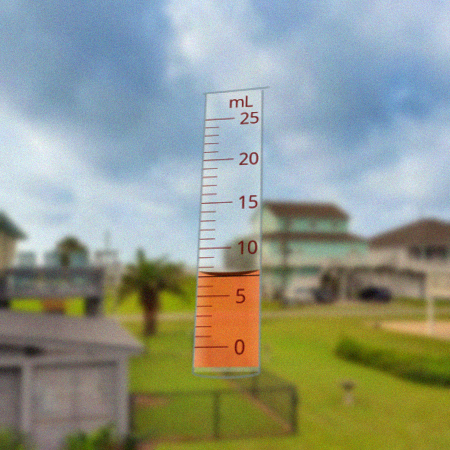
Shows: 7 mL
